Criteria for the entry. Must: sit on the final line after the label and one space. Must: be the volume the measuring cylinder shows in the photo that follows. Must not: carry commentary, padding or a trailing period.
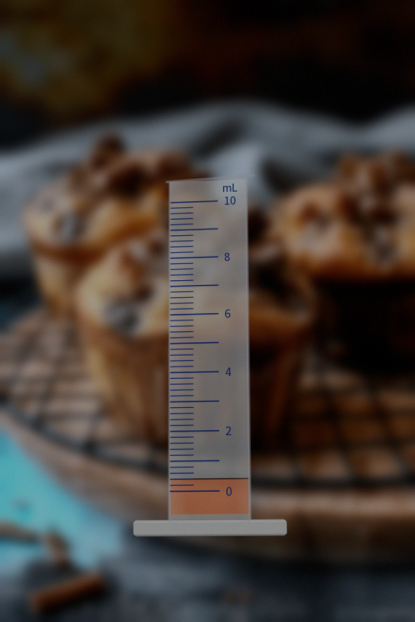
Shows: 0.4 mL
